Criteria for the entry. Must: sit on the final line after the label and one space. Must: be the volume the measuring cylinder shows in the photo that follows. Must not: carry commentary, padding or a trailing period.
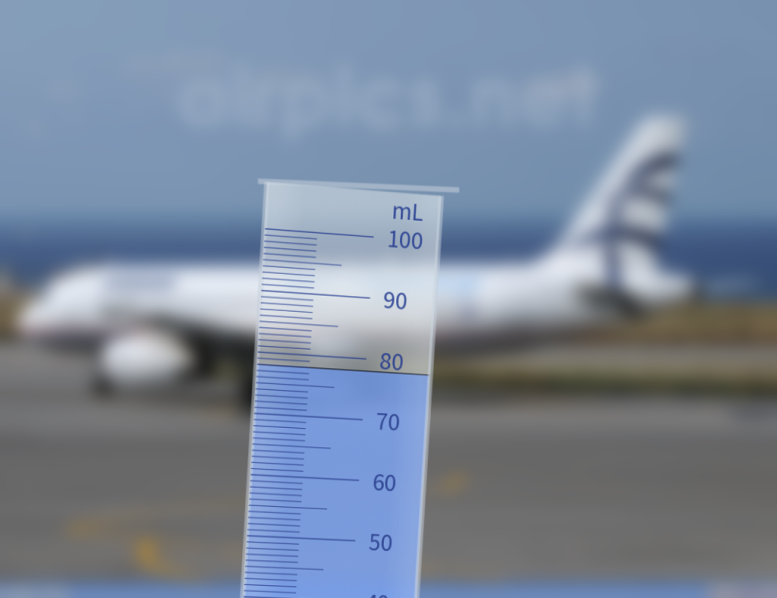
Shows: 78 mL
